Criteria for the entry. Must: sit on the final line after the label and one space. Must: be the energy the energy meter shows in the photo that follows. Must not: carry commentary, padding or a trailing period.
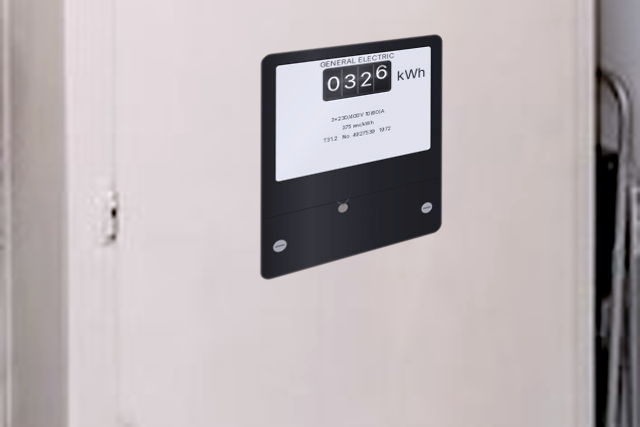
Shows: 326 kWh
